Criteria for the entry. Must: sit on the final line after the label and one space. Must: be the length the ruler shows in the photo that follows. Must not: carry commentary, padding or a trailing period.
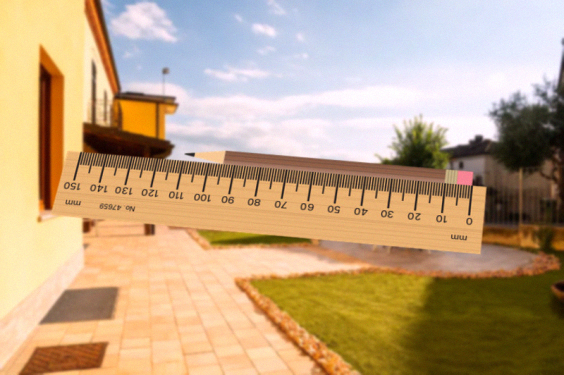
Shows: 110 mm
